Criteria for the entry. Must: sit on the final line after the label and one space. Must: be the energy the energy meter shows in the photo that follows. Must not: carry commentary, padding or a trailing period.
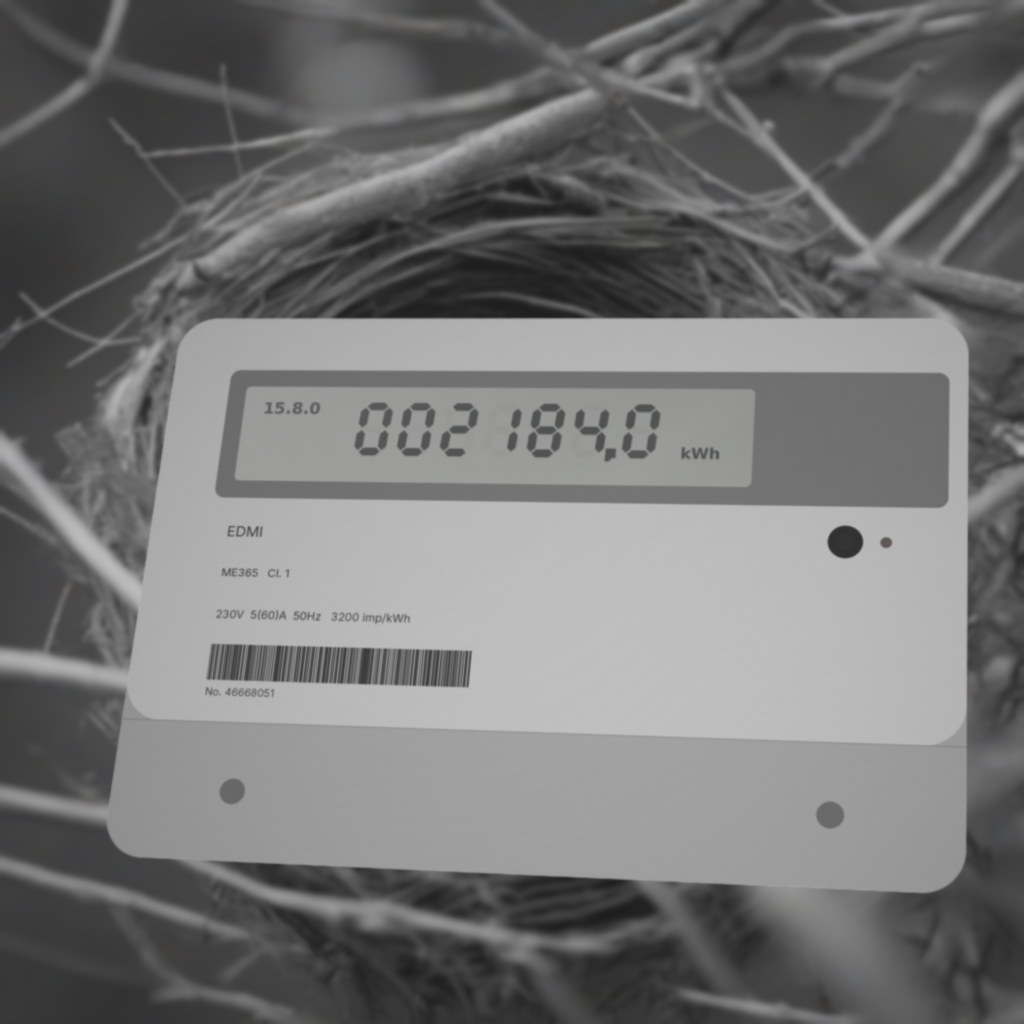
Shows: 2184.0 kWh
